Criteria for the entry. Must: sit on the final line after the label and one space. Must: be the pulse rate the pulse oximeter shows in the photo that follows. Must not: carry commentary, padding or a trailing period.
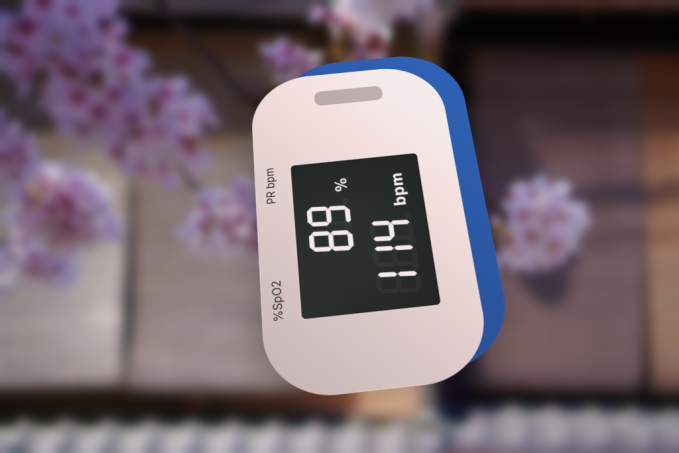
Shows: 114 bpm
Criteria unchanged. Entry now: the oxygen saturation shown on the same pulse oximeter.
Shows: 89 %
